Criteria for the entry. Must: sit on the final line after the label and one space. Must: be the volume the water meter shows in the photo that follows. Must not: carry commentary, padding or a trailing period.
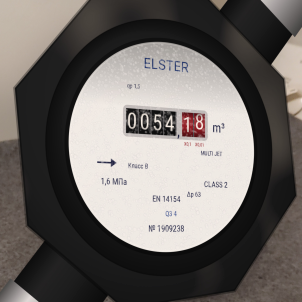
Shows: 54.18 m³
